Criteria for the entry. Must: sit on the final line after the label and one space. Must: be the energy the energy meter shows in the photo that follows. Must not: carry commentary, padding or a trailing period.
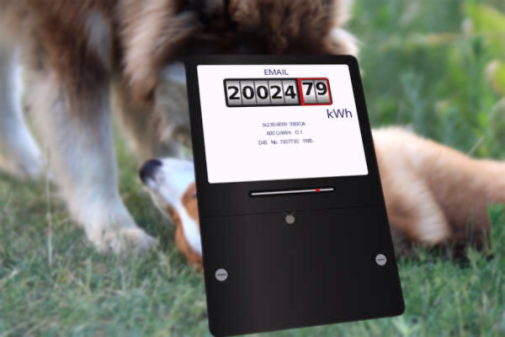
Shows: 20024.79 kWh
